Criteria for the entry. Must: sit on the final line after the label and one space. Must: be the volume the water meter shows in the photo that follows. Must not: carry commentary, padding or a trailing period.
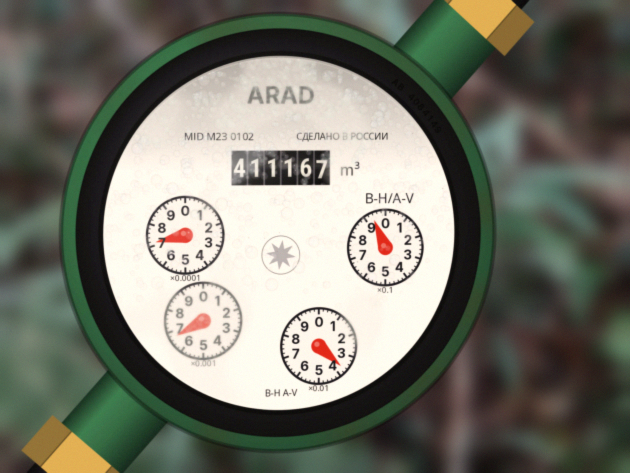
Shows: 411166.9367 m³
